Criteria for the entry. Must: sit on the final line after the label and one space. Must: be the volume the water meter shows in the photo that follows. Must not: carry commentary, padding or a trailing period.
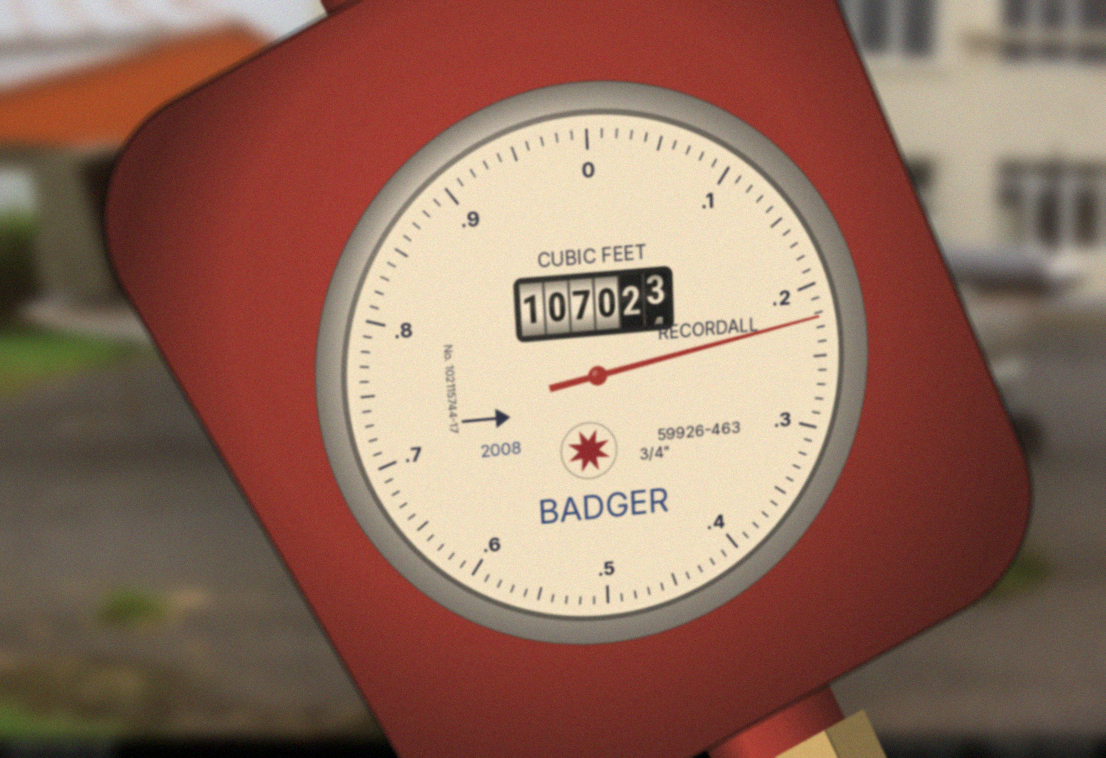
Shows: 107023.22 ft³
